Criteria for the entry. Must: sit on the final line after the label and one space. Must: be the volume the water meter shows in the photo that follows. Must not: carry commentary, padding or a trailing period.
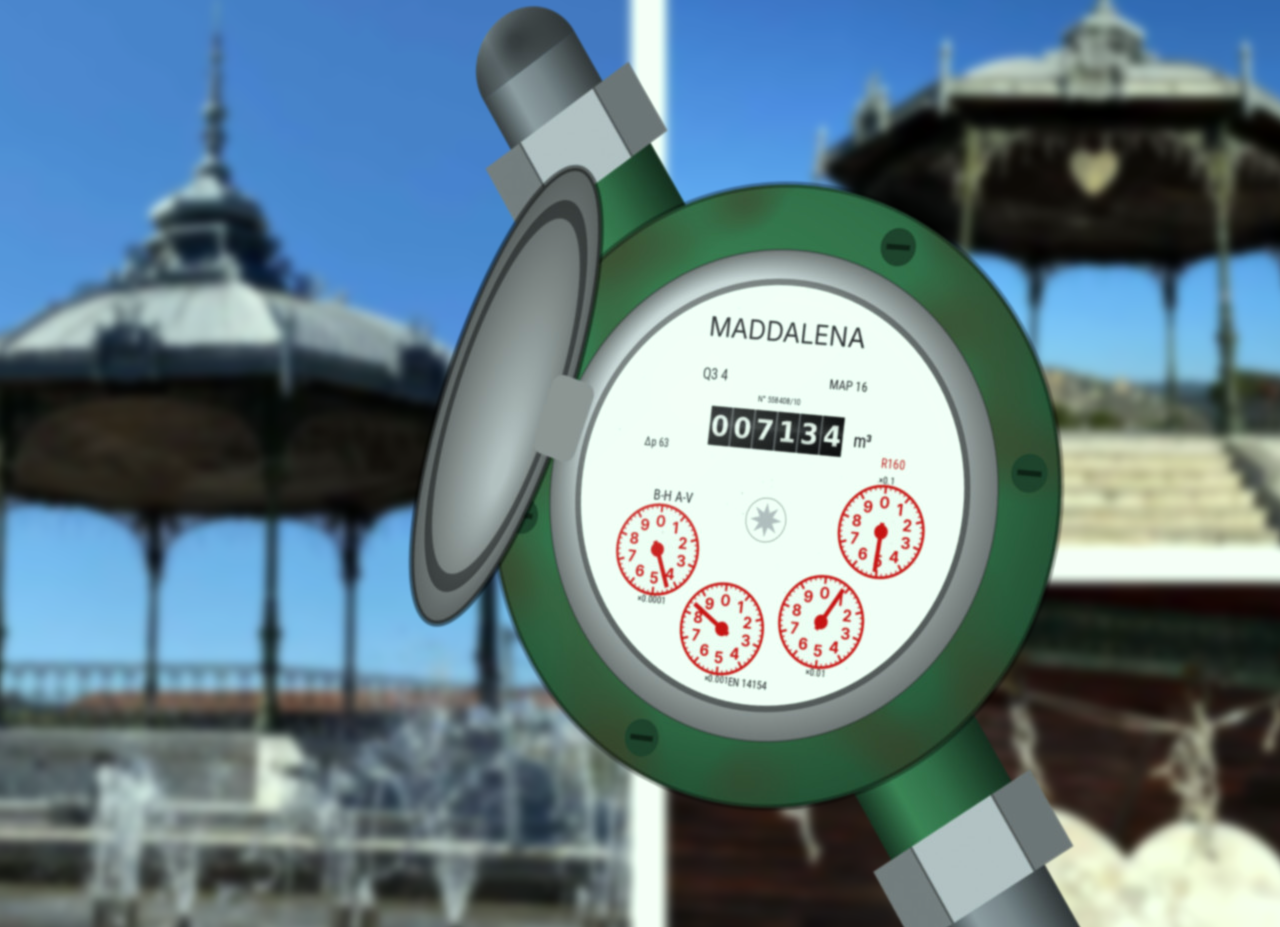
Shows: 7134.5084 m³
